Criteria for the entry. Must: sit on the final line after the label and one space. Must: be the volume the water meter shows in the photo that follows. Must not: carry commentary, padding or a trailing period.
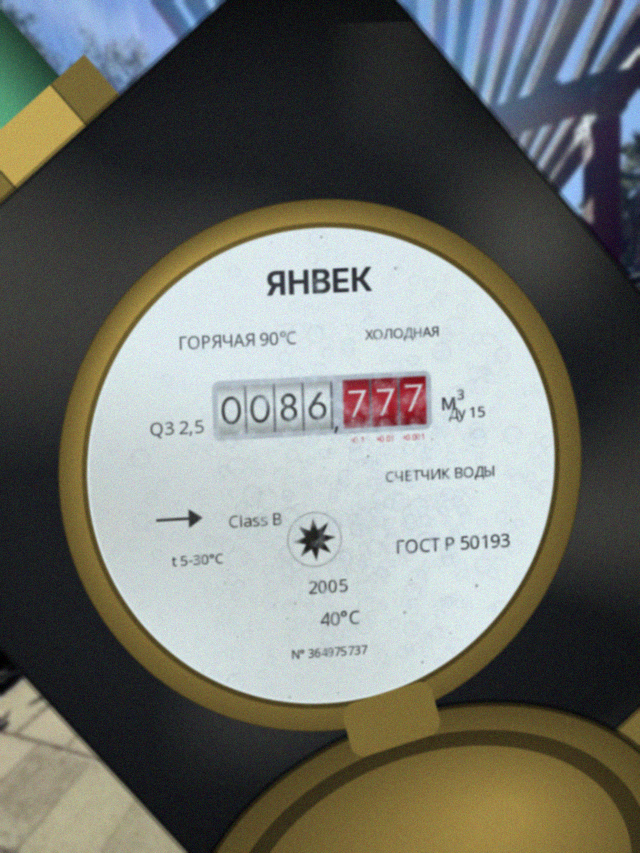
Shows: 86.777 m³
